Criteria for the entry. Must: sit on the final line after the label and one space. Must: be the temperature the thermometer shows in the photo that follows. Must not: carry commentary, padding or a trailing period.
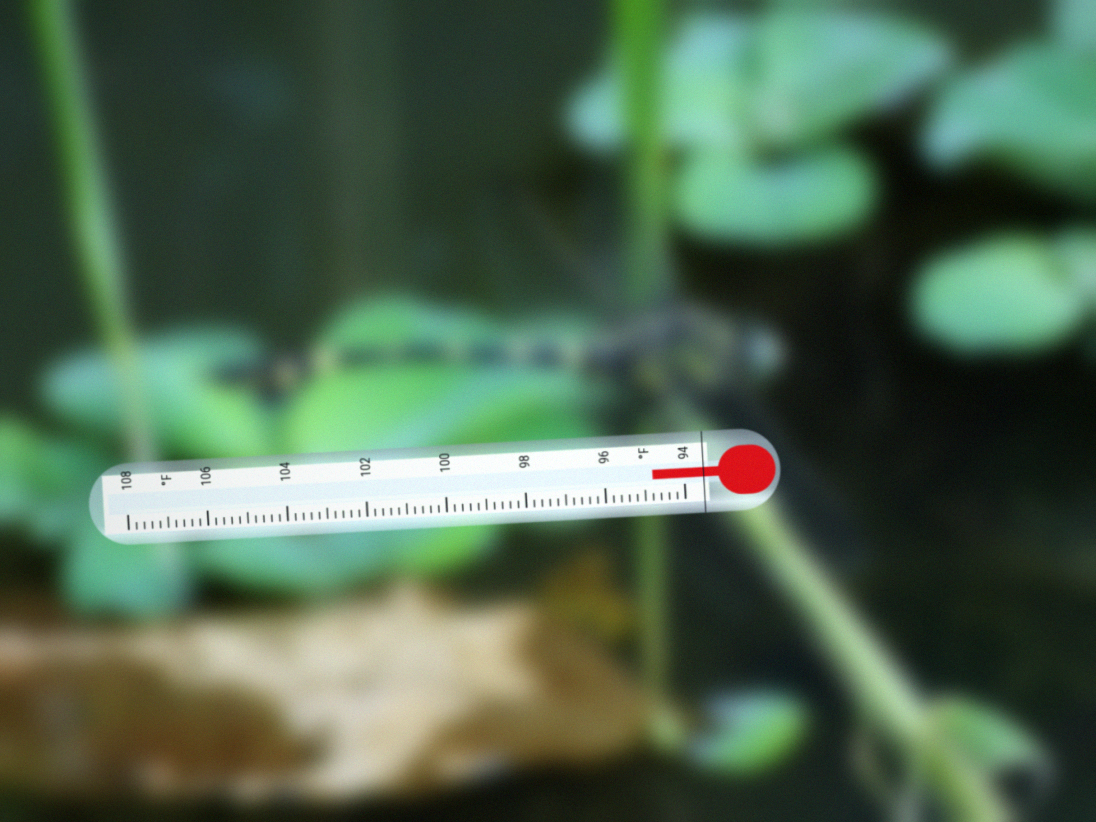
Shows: 94.8 °F
